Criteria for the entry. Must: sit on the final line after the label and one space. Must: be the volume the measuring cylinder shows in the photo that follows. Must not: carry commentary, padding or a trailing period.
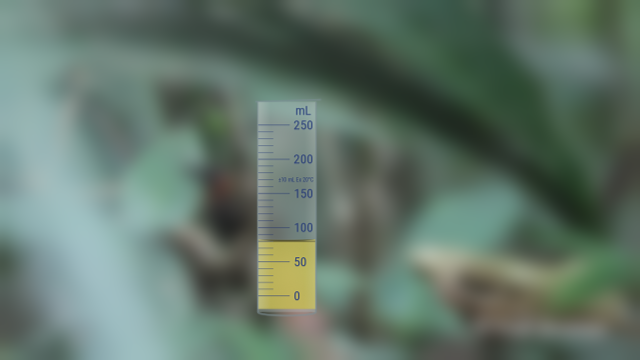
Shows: 80 mL
